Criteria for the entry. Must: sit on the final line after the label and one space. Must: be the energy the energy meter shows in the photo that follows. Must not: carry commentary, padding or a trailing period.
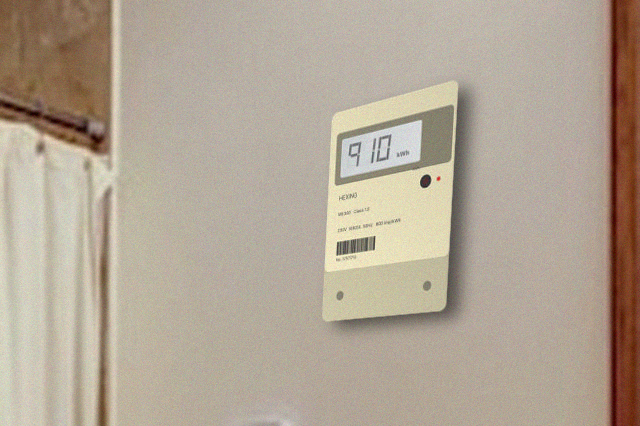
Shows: 910 kWh
